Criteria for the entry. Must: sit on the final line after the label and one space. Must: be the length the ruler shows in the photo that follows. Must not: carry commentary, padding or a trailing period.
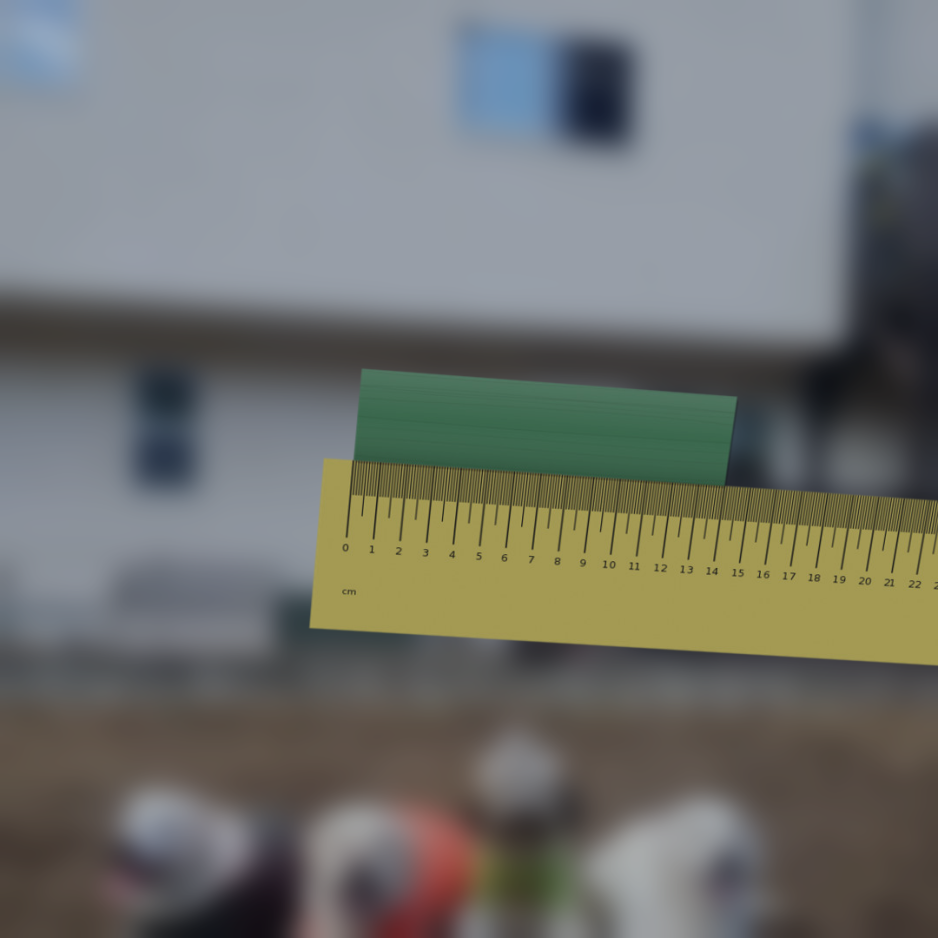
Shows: 14 cm
